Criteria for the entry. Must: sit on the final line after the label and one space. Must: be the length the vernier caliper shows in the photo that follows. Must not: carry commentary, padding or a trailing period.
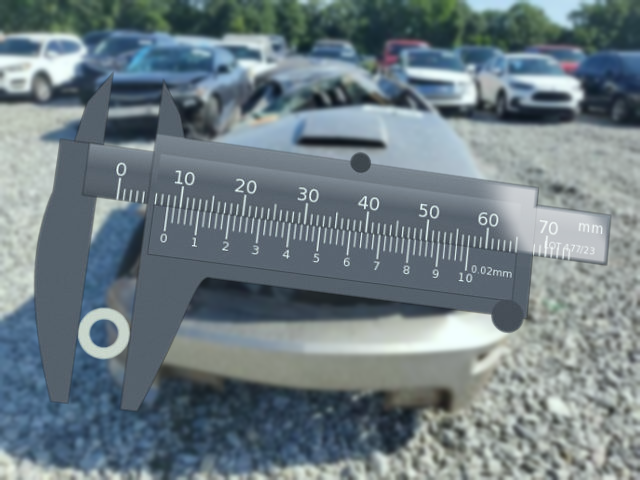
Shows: 8.0 mm
